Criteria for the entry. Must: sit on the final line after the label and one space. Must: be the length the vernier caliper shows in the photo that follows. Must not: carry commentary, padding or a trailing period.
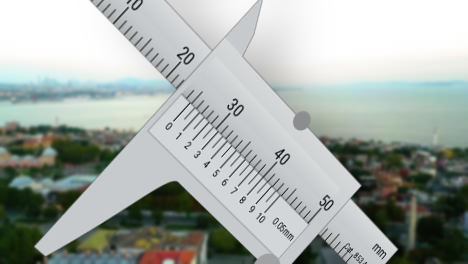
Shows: 24.8 mm
